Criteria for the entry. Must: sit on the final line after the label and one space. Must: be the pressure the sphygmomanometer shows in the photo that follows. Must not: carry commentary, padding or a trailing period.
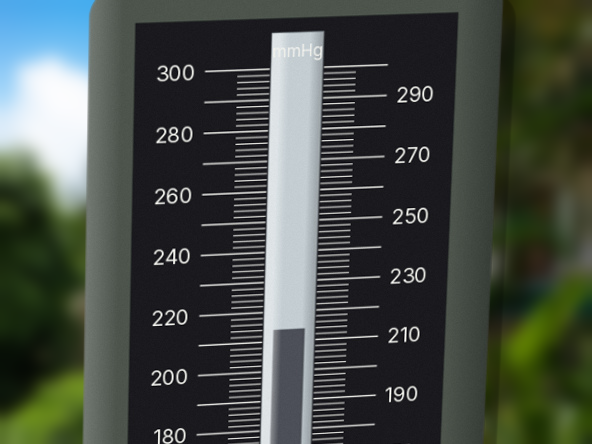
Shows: 214 mmHg
